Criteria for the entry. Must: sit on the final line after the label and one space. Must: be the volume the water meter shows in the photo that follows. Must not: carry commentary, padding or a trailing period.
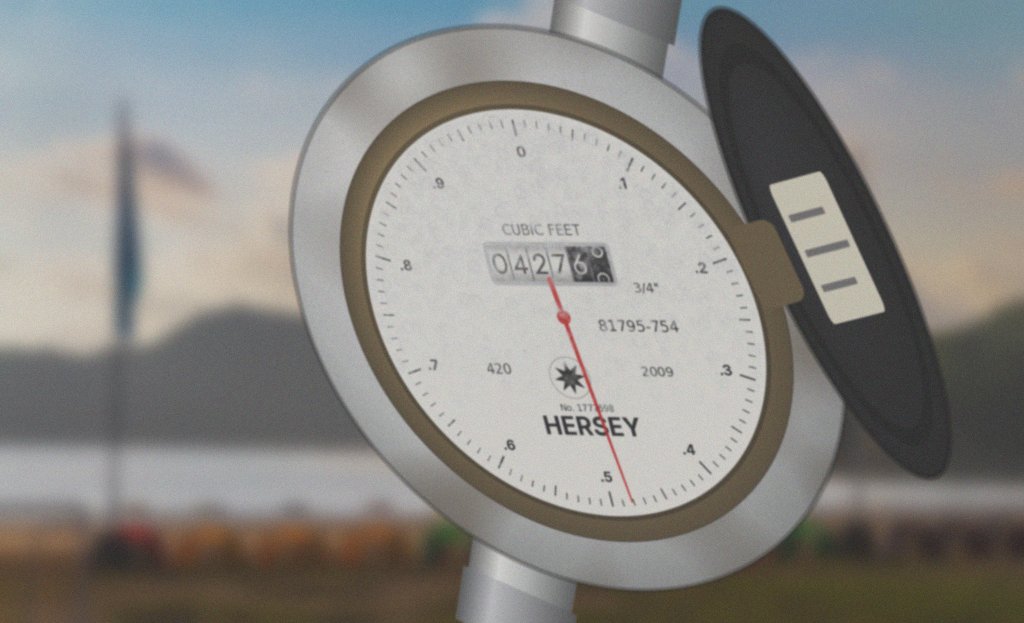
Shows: 42768.48 ft³
